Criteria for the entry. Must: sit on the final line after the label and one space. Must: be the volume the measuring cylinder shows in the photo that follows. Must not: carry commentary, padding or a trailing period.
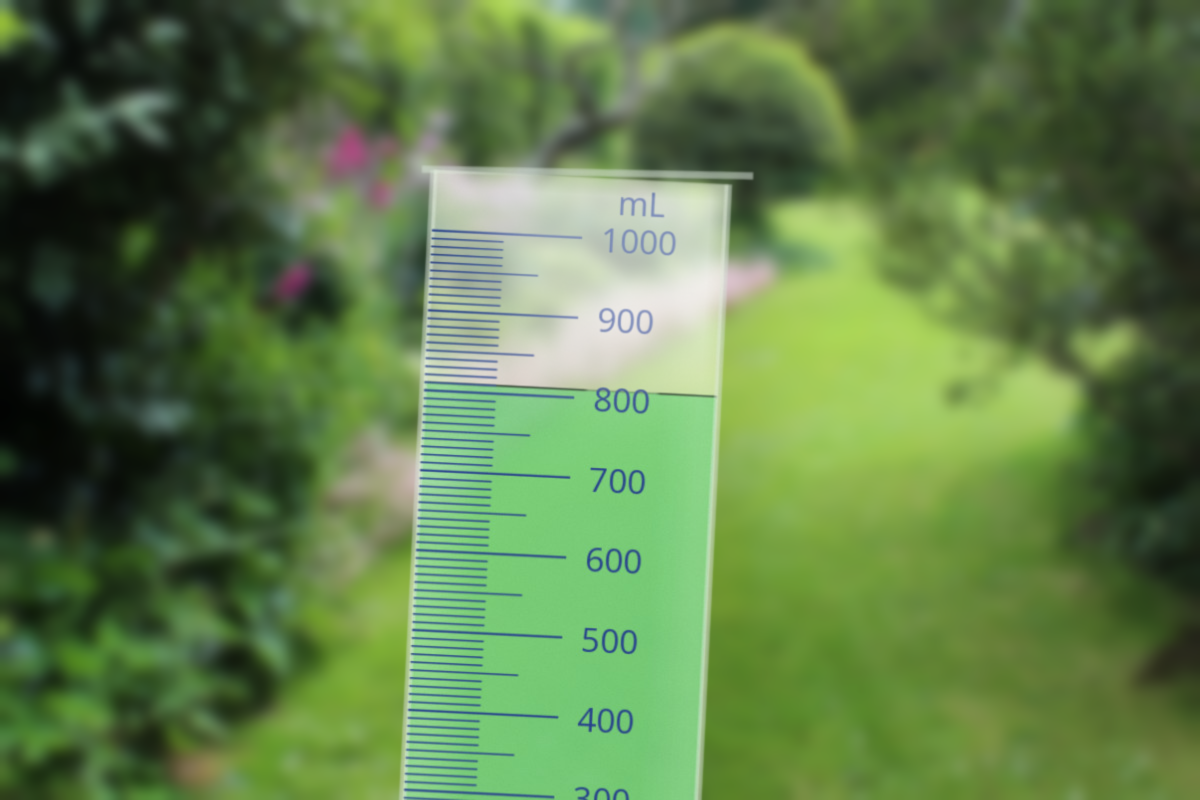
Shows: 810 mL
